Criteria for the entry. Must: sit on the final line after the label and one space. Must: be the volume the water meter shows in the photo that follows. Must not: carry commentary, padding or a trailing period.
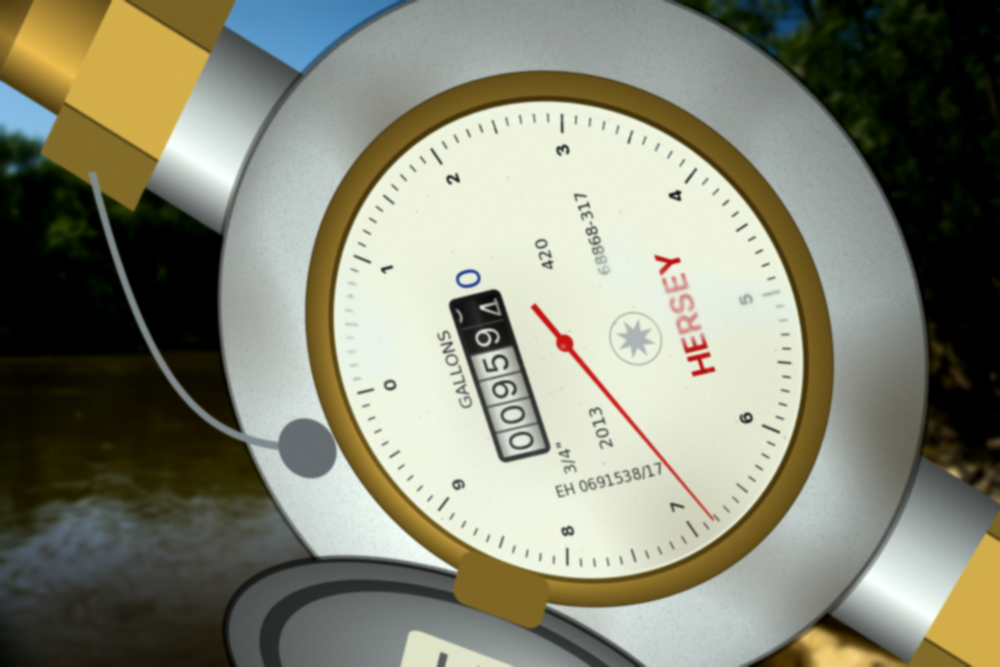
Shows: 95936.8 gal
